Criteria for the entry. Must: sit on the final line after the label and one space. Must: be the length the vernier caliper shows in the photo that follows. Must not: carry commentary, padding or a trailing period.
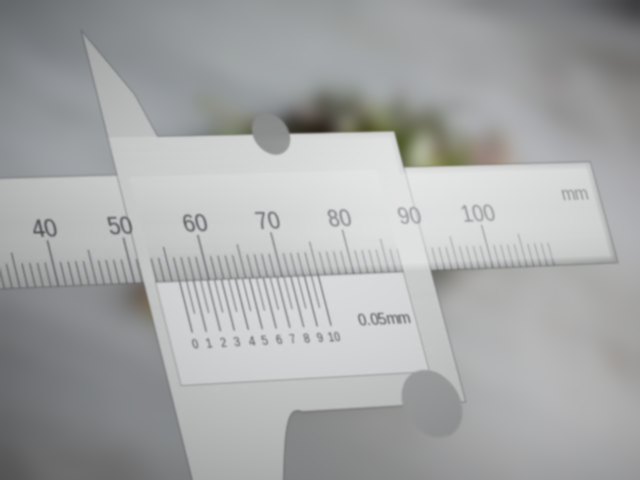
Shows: 56.0 mm
